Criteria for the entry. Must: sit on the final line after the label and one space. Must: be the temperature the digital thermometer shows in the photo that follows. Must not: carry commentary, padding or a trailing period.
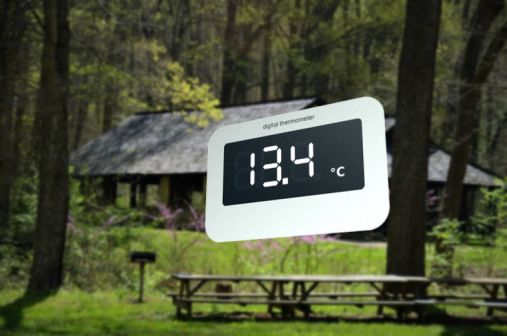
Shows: 13.4 °C
